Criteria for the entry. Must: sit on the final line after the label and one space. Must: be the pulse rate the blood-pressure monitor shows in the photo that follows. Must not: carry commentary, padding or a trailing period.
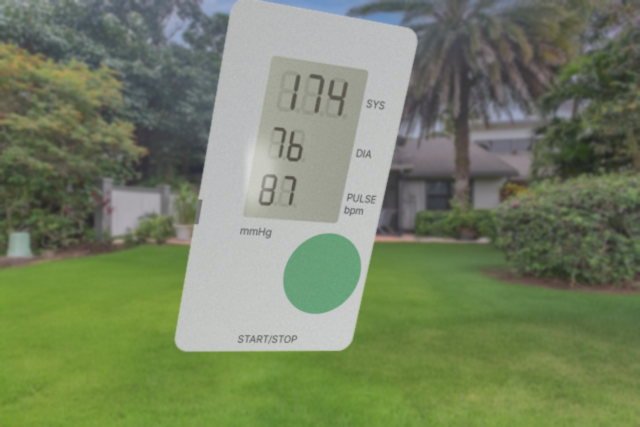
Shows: 87 bpm
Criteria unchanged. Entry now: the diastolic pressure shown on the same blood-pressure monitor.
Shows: 76 mmHg
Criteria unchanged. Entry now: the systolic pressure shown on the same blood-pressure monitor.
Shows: 174 mmHg
